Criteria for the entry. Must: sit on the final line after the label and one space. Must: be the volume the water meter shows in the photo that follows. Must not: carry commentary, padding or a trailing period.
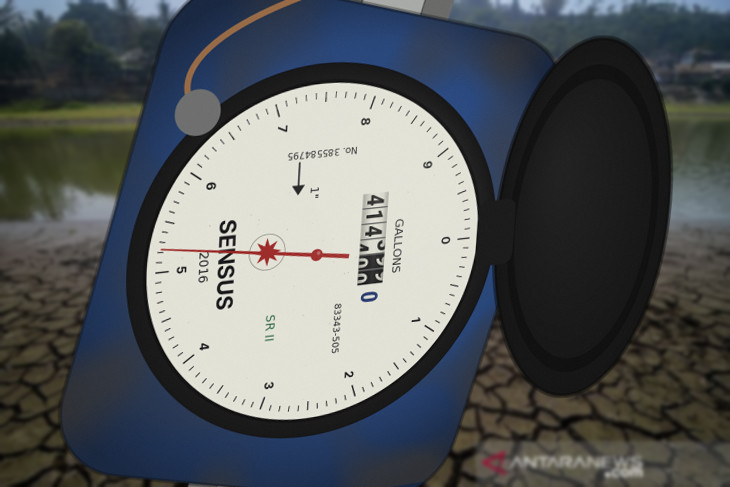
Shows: 4143995.2 gal
